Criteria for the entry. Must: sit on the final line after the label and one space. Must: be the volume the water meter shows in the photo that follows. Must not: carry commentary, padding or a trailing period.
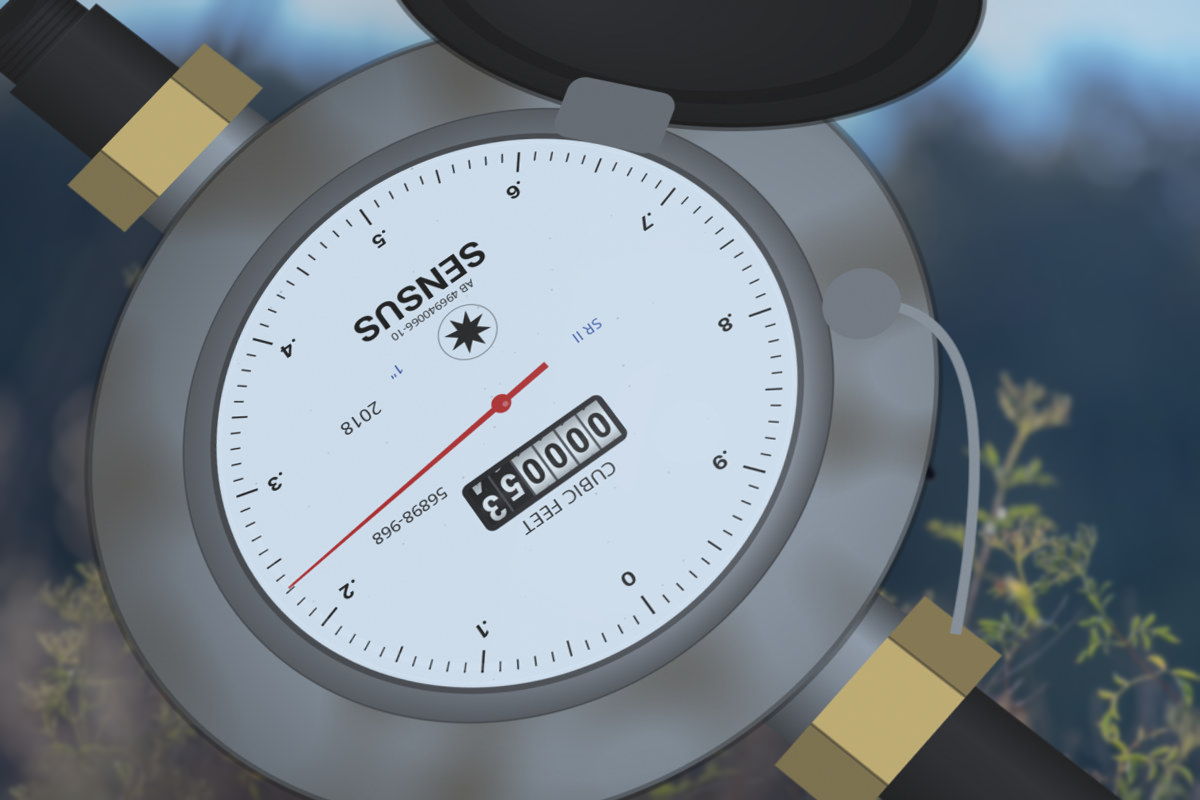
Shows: 53.23 ft³
